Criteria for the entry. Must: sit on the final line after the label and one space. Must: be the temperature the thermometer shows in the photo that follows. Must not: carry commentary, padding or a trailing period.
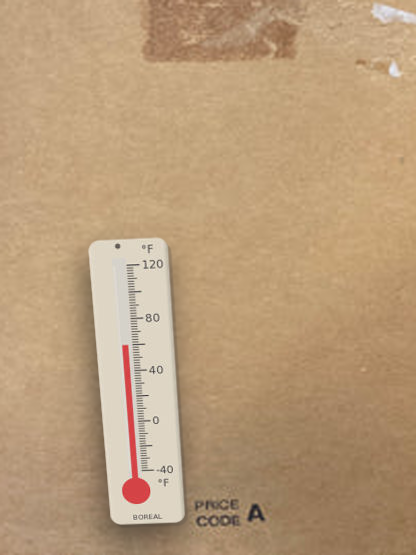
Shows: 60 °F
